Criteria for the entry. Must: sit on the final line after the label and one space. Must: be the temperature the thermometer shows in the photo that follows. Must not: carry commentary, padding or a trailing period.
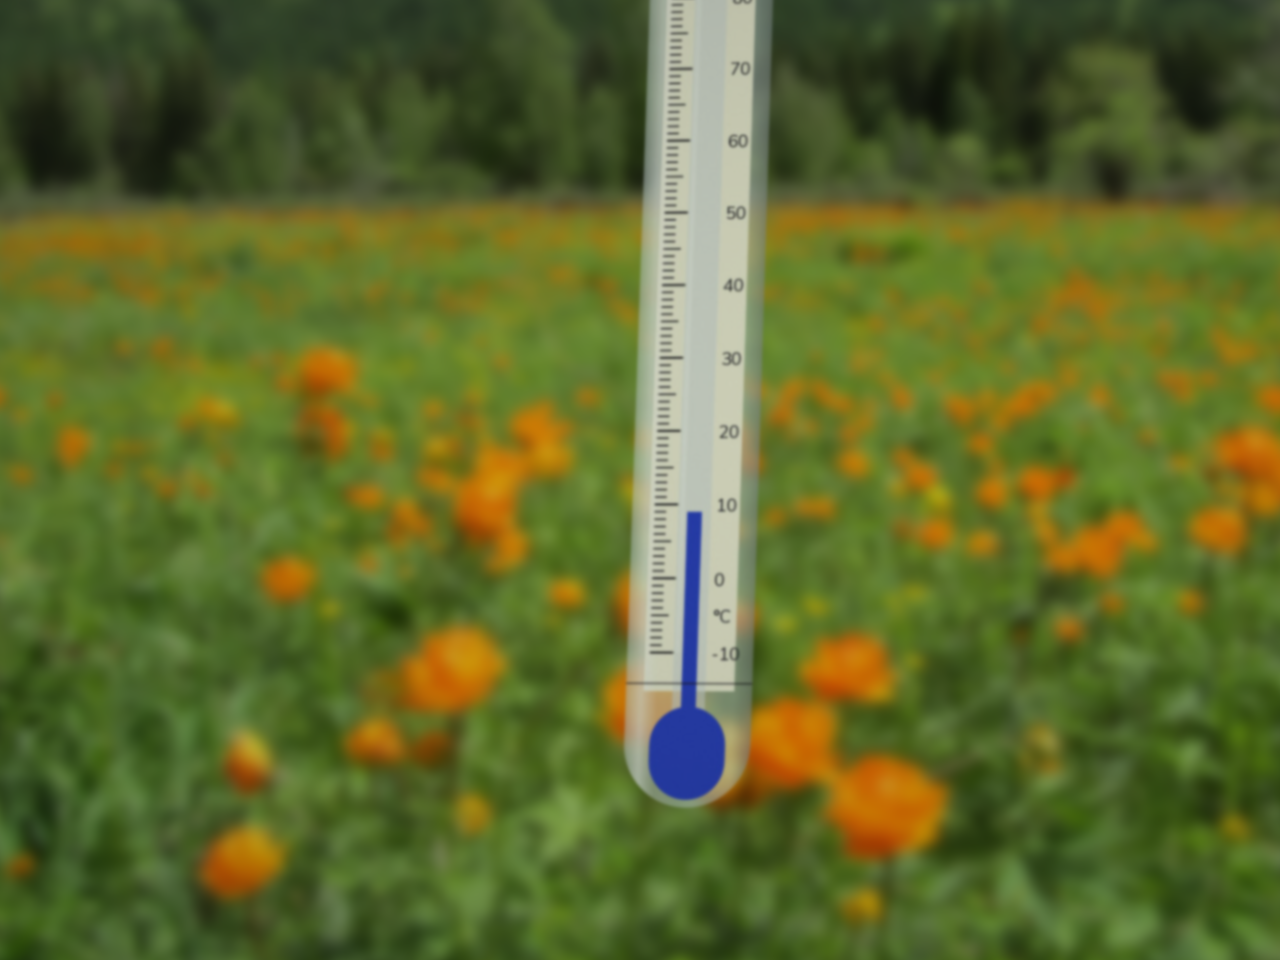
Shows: 9 °C
